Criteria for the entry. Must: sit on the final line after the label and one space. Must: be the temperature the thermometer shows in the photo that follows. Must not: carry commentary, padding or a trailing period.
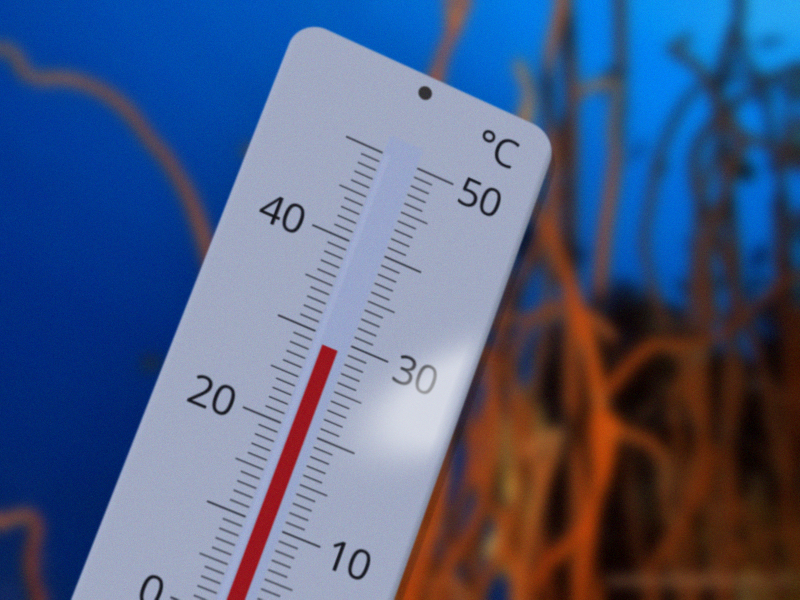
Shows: 29 °C
